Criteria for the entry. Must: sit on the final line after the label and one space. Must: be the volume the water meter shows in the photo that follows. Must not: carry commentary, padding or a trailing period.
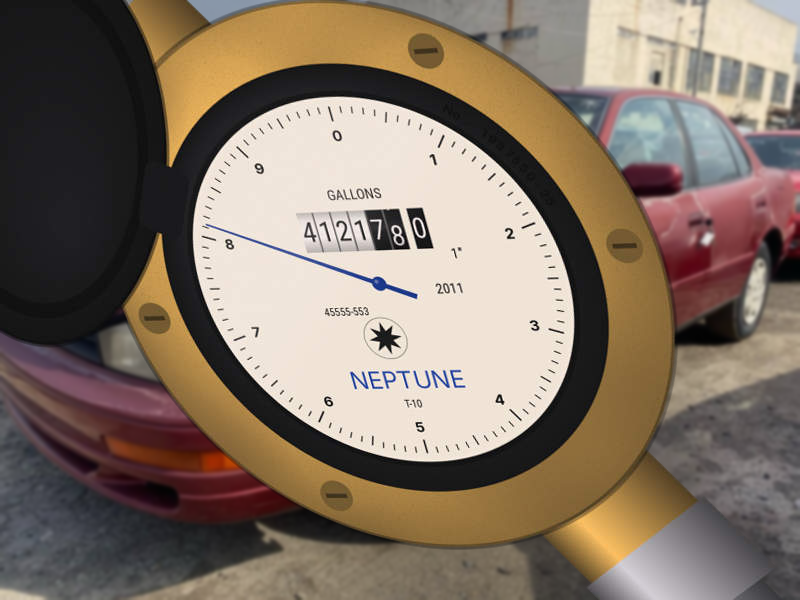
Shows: 4121778.1 gal
